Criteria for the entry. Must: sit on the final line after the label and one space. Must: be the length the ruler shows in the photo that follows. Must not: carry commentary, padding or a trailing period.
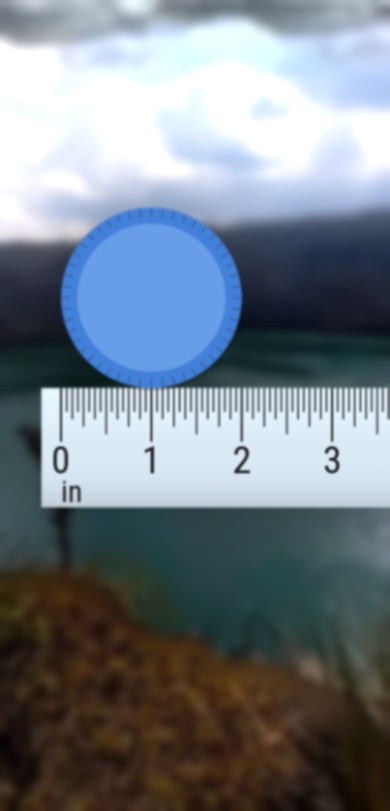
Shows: 2 in
